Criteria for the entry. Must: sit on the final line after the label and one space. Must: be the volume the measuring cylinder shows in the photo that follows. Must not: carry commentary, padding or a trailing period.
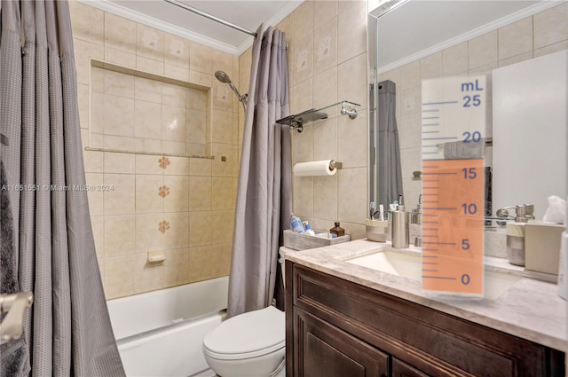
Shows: 17 mL
